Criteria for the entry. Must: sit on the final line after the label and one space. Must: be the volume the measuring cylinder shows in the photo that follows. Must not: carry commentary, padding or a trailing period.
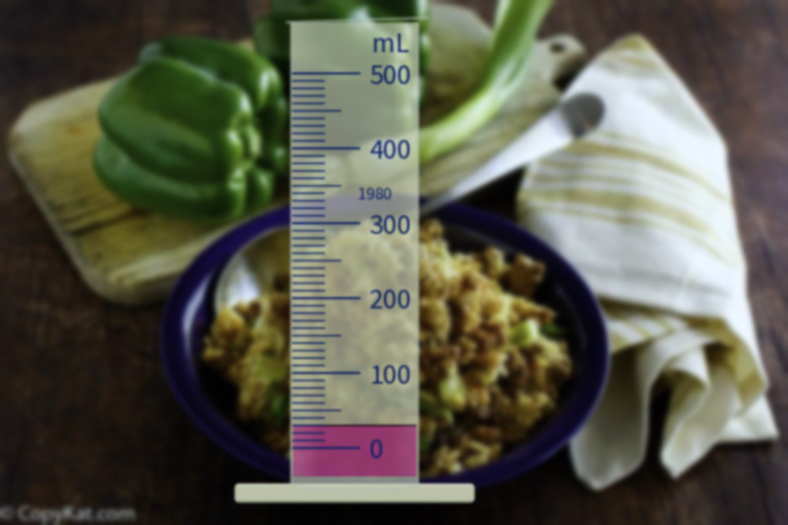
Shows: 30 mL
